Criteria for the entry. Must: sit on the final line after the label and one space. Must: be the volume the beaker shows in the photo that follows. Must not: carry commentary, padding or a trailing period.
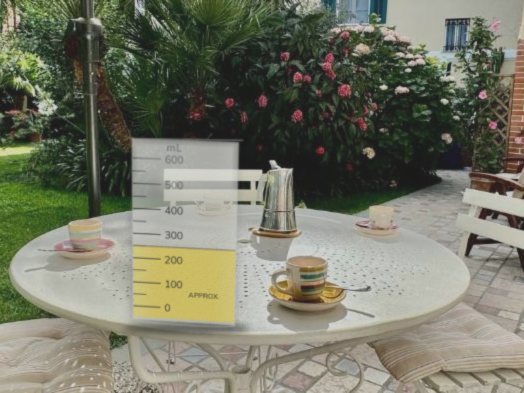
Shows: 250 mL
